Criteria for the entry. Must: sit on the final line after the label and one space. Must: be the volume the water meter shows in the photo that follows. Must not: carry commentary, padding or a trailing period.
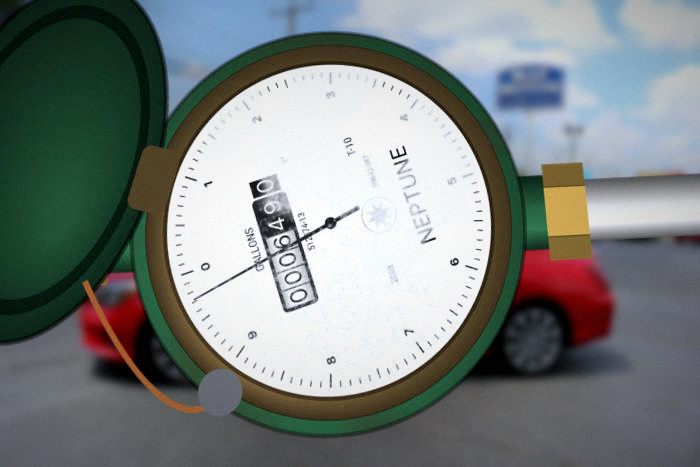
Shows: 6489.7 gal
